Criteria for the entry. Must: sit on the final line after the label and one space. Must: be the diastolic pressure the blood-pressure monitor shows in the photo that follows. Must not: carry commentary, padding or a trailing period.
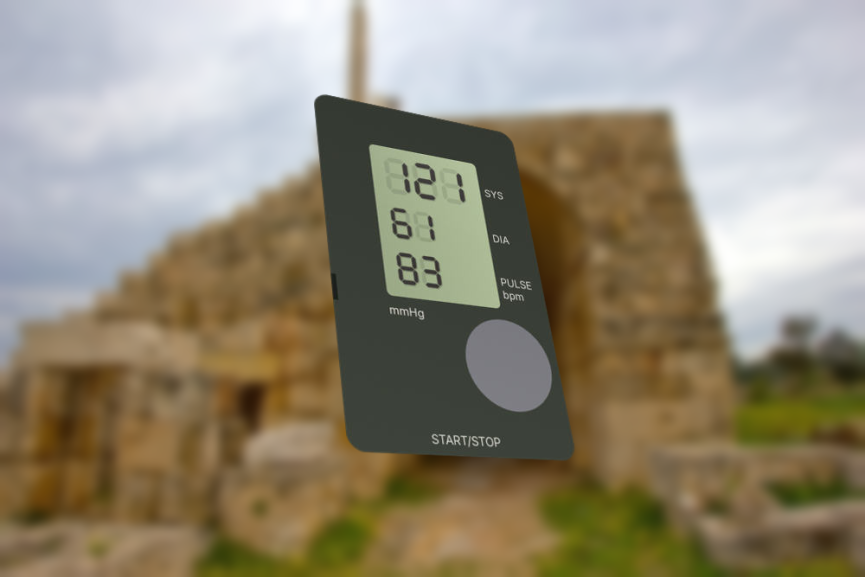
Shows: 61 mmHg
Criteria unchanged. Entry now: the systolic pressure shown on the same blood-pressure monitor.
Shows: 121 mmHg
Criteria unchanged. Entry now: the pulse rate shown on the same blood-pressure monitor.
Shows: 83 bpm
